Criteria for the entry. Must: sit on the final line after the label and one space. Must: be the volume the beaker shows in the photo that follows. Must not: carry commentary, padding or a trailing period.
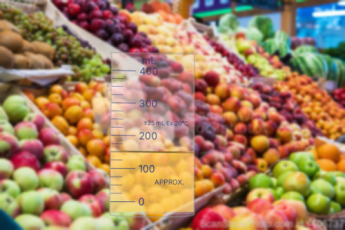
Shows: 150 mL
